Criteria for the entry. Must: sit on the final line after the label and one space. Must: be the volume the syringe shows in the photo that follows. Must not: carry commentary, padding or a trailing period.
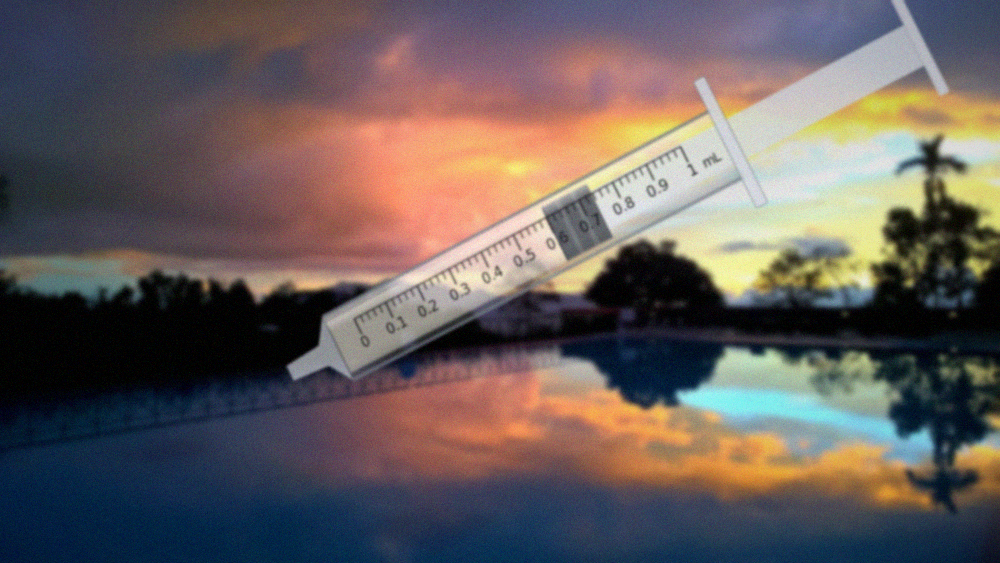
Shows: 0.6 mL
